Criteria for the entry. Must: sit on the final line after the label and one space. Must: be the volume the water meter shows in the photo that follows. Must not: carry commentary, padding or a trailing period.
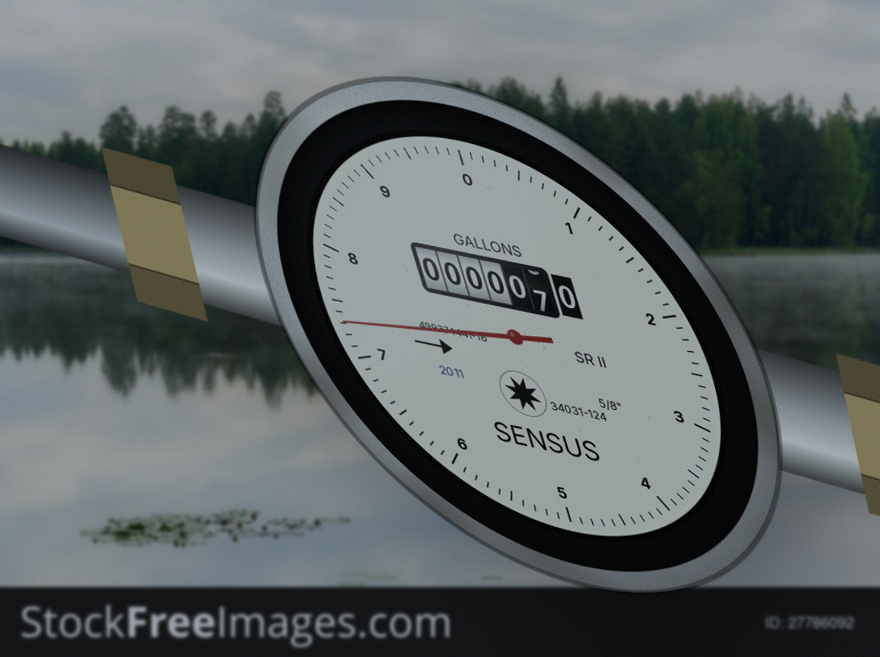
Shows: 67.3 gal
